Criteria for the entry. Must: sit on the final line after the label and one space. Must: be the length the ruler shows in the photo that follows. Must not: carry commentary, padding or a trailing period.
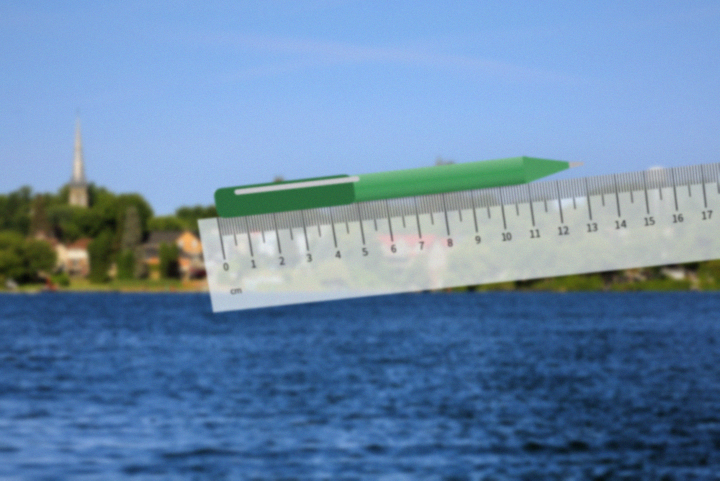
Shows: 13 cm
